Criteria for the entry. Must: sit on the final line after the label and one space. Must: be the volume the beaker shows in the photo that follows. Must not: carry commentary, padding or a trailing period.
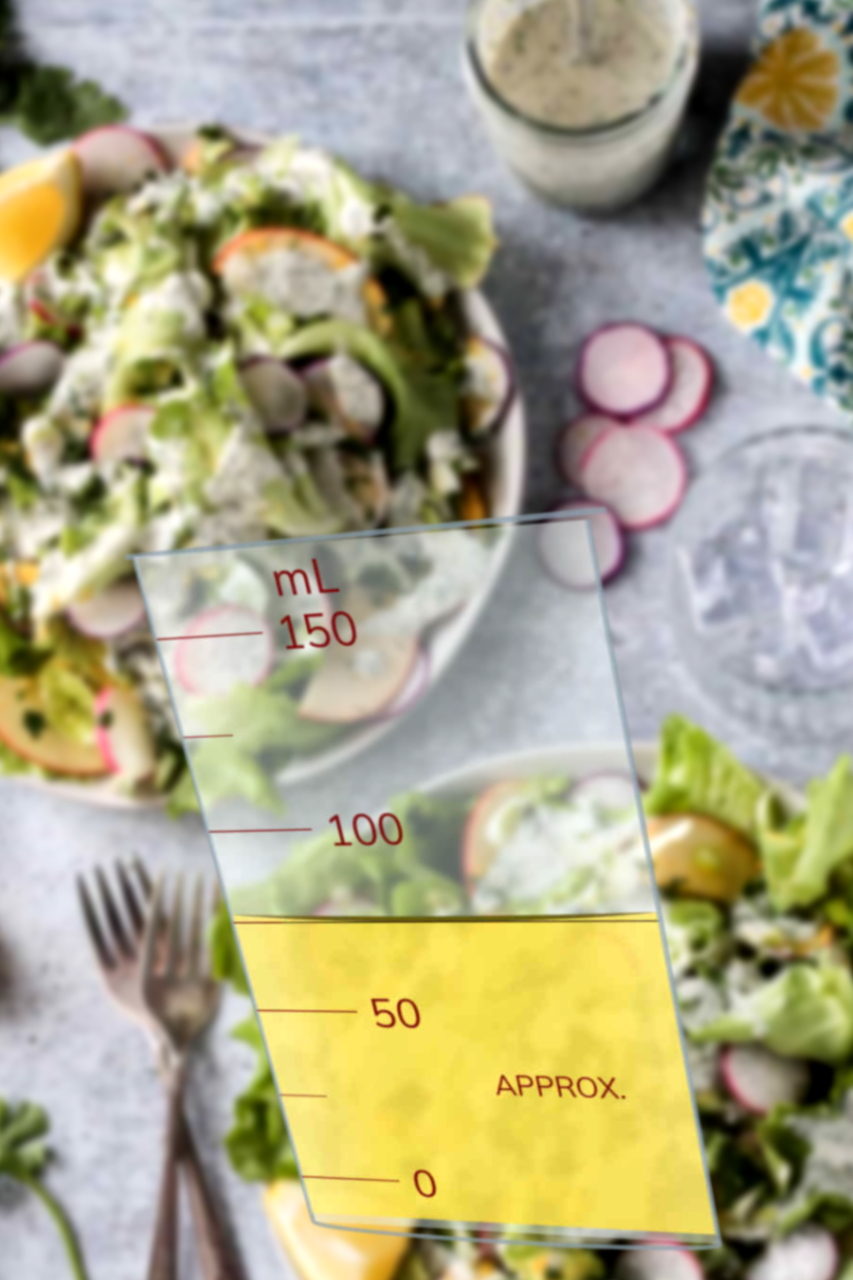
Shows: 75 mL
